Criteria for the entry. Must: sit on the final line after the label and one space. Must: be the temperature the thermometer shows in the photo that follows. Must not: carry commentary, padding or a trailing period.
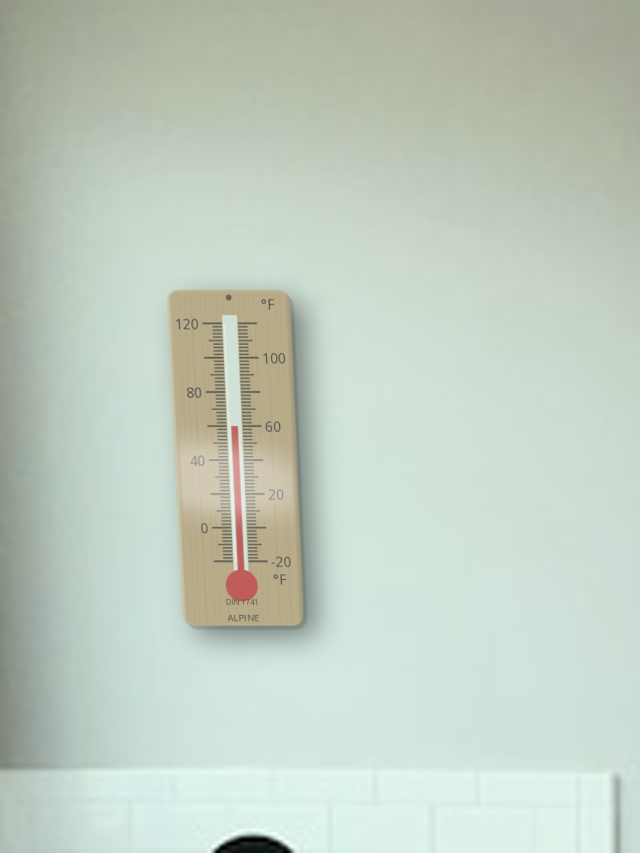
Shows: 60 °F
